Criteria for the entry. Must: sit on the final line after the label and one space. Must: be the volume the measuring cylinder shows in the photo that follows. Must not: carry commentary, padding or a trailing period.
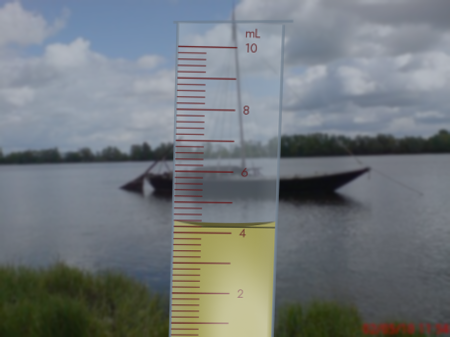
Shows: 4.2 mL
